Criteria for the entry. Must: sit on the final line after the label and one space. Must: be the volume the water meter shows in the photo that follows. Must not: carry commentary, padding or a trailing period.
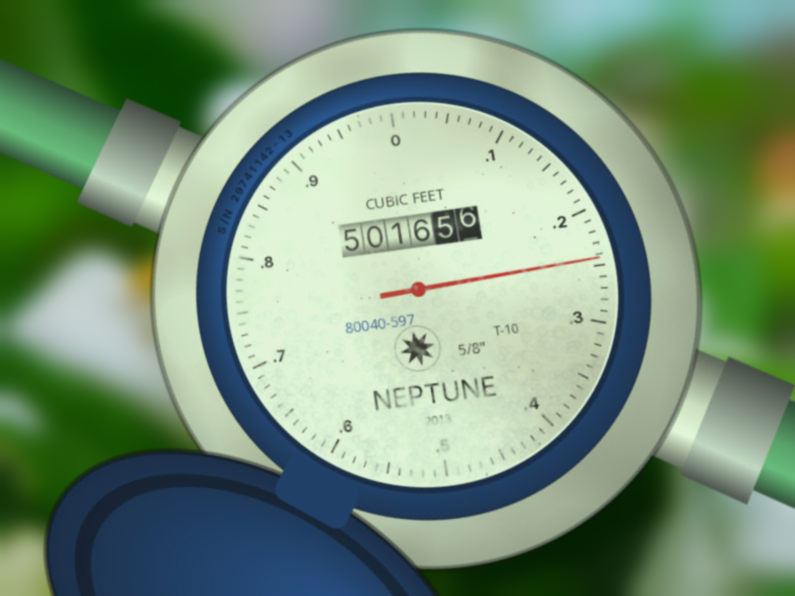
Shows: 501656.24 ft³
